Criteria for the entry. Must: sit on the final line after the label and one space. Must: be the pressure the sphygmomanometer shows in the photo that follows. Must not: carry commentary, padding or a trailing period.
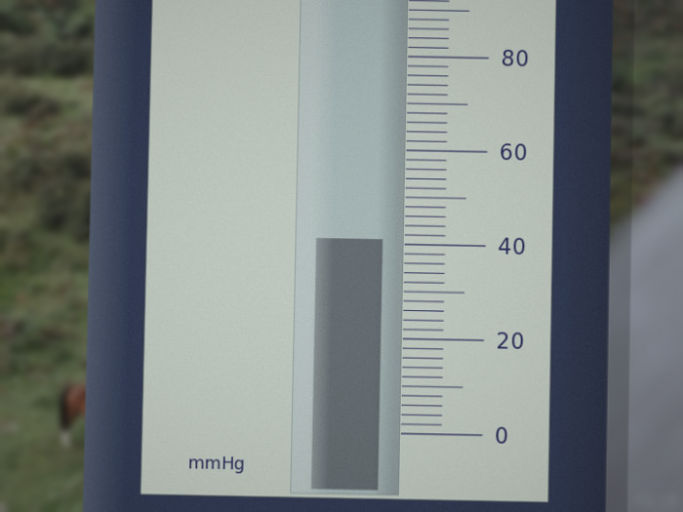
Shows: 41 mmHg
